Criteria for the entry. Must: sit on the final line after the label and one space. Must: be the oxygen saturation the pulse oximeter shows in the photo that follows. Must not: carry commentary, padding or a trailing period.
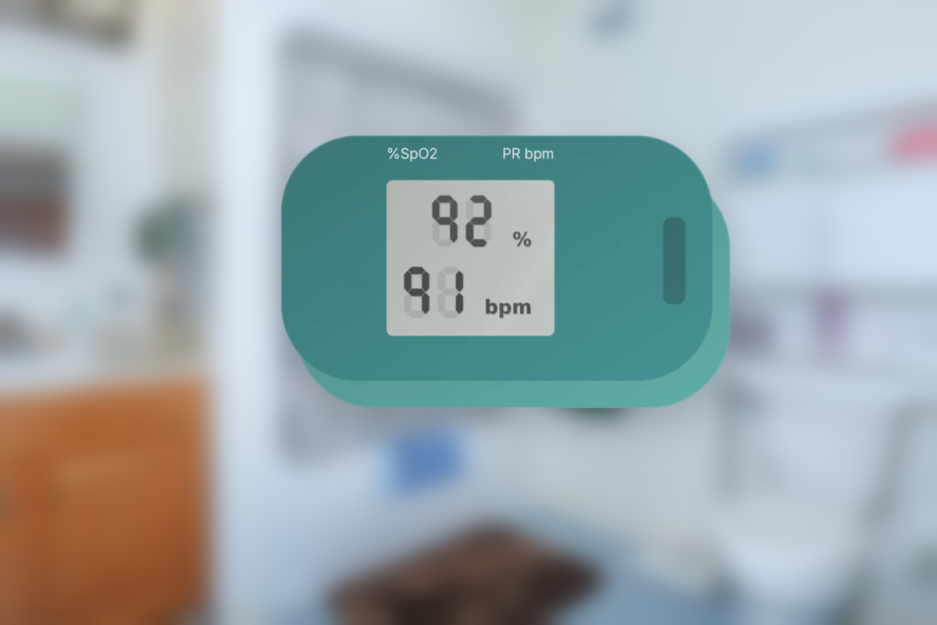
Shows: 92 %
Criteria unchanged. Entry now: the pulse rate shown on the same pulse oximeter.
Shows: 91 bpm
